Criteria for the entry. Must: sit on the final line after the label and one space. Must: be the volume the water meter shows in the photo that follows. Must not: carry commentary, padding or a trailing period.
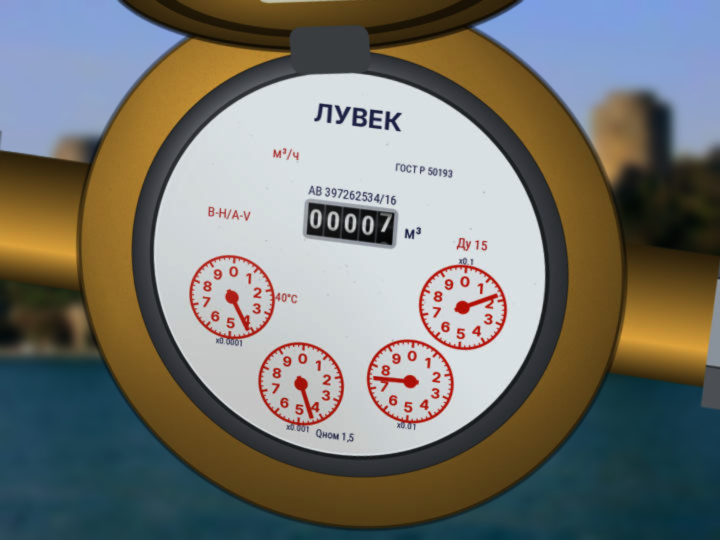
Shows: 7.1744 m³
